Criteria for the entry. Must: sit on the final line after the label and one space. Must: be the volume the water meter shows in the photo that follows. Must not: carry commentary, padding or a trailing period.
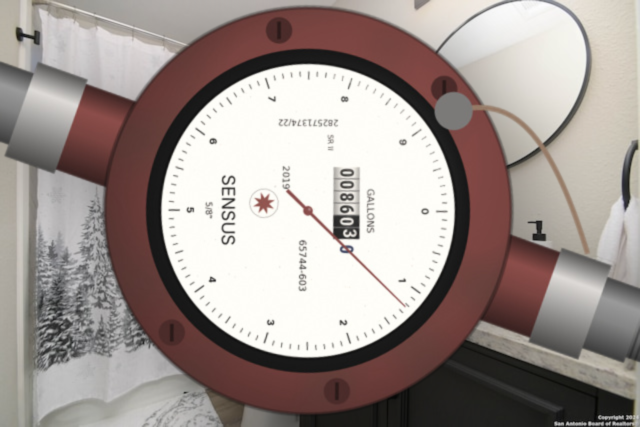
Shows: 86031.2 gal
